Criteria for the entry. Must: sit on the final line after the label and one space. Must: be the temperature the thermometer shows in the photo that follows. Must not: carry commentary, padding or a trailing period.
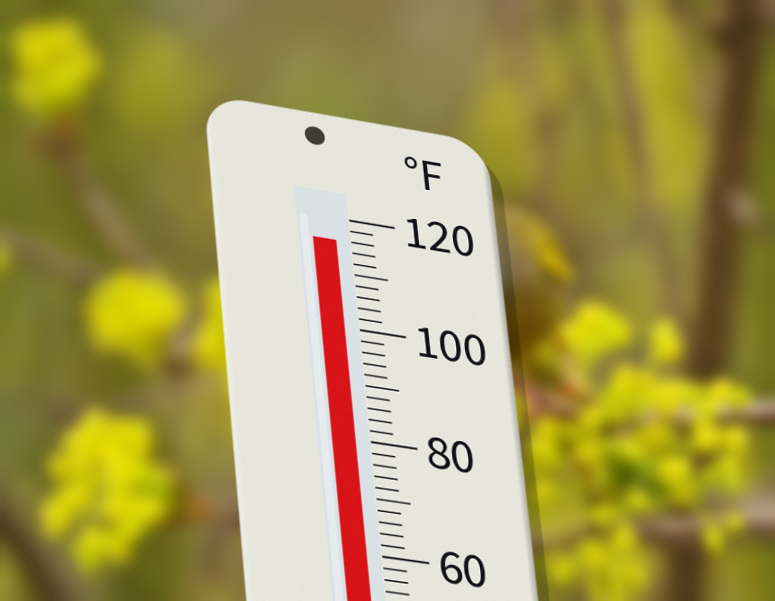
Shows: 116 °F
